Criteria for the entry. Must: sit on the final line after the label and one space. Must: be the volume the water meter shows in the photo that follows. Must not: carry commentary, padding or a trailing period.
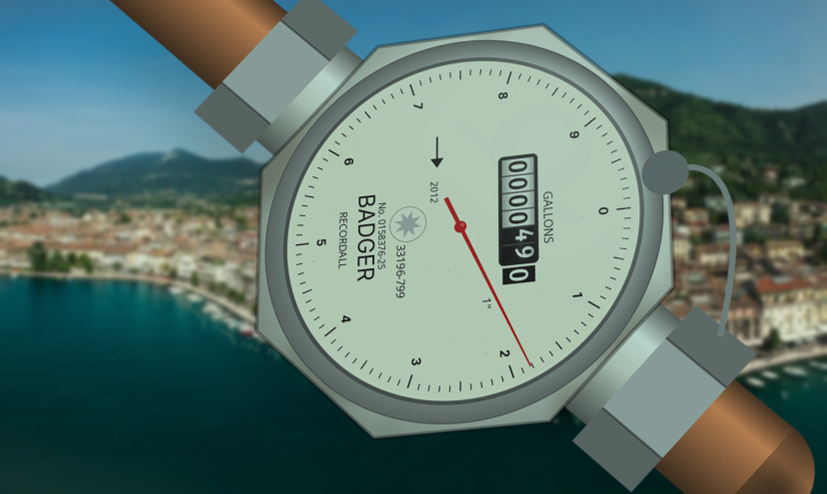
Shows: 491.8 gal
